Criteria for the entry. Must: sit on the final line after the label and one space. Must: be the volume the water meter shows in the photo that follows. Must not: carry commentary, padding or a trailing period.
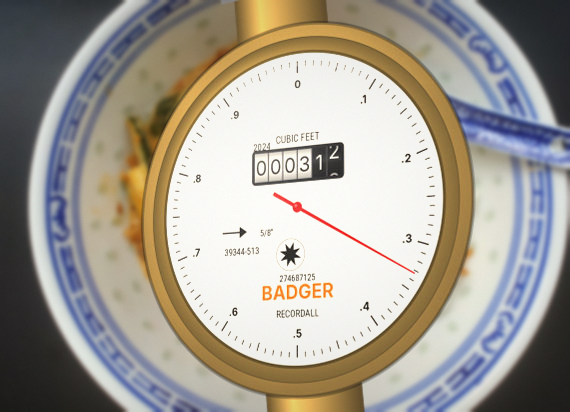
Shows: 312.33 ft³
